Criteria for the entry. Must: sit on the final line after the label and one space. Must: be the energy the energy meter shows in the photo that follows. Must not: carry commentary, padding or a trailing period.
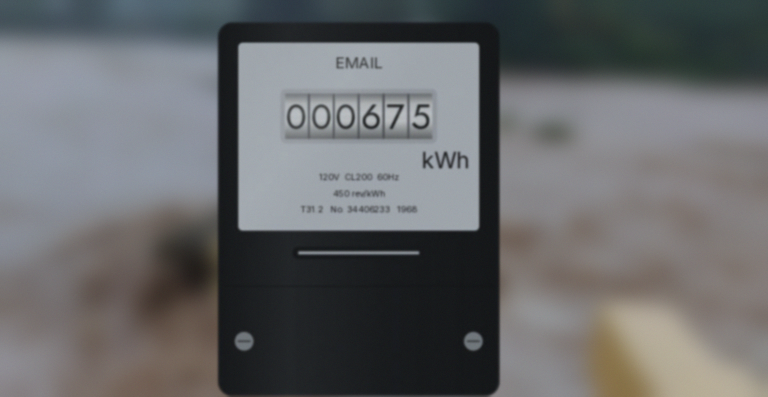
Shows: 675 kWh
